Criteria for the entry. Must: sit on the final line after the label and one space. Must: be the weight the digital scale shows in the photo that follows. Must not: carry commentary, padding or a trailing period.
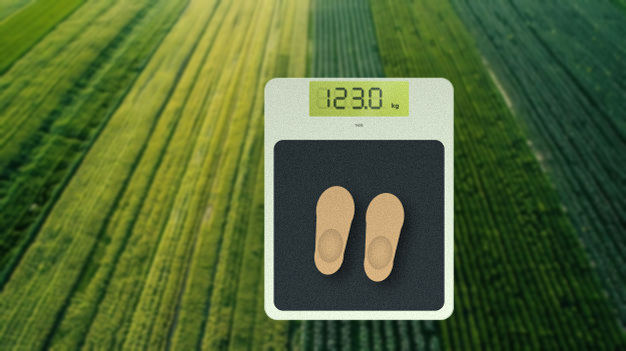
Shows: 123.0 kg
